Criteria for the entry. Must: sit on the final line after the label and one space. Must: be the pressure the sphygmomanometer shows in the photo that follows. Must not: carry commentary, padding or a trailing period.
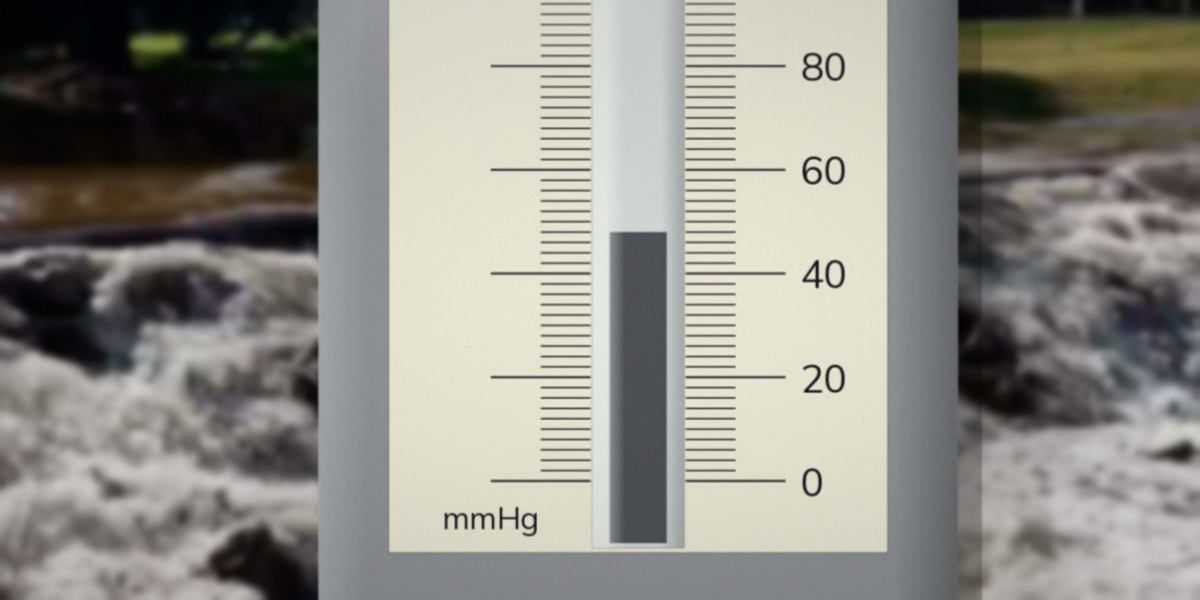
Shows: 48 mmHg
